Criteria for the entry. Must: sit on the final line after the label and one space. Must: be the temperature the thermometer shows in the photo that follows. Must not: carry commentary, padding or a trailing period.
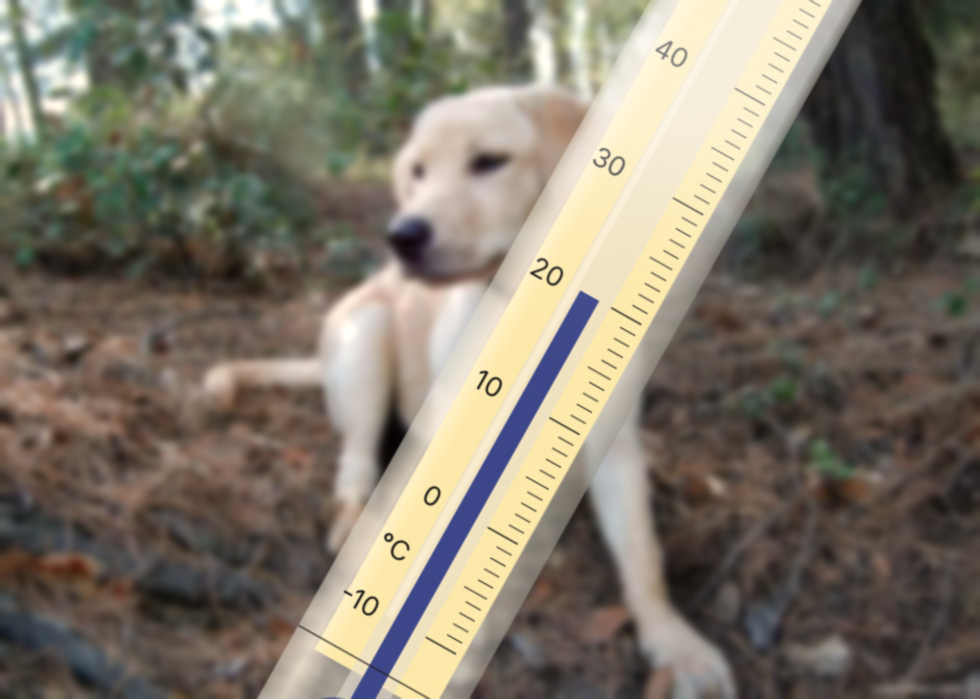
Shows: 20 °C
